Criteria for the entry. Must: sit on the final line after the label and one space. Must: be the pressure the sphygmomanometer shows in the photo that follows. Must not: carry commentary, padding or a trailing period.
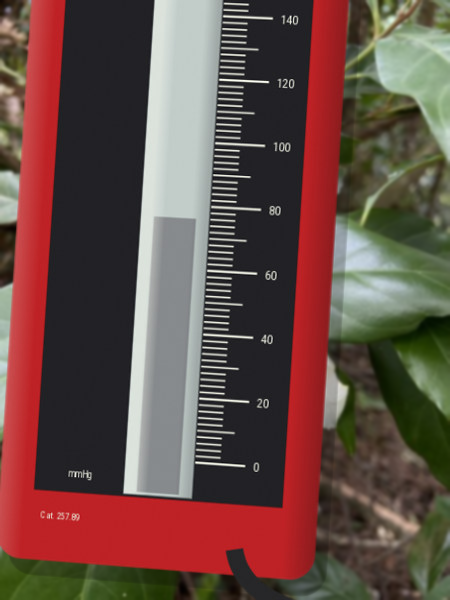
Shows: 76 mmHg
